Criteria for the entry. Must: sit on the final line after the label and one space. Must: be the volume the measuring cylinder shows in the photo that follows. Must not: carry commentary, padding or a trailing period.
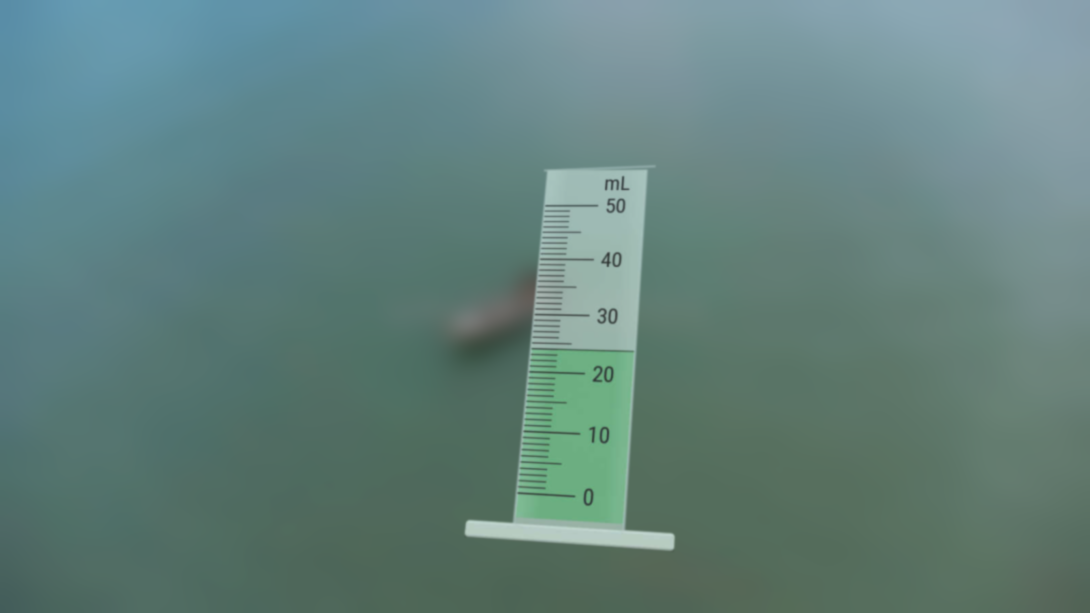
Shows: 24 mL
